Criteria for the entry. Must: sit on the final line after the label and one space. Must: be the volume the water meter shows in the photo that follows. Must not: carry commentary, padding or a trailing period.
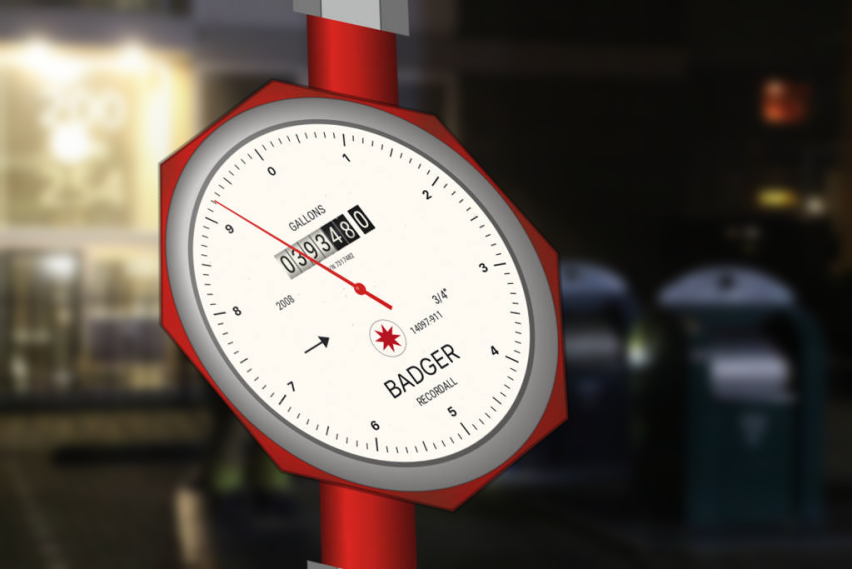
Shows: 393479.2 gal
